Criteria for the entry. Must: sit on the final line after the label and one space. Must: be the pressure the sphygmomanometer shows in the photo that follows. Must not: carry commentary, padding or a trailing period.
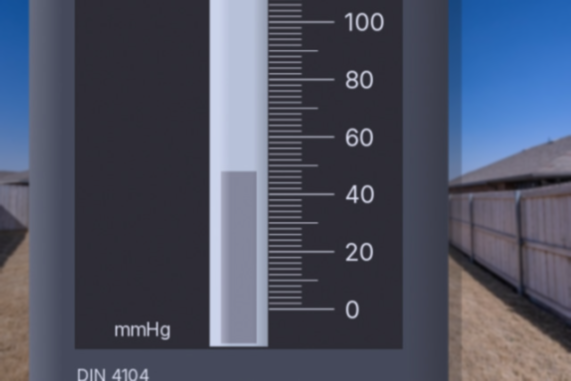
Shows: 48 mmHg
